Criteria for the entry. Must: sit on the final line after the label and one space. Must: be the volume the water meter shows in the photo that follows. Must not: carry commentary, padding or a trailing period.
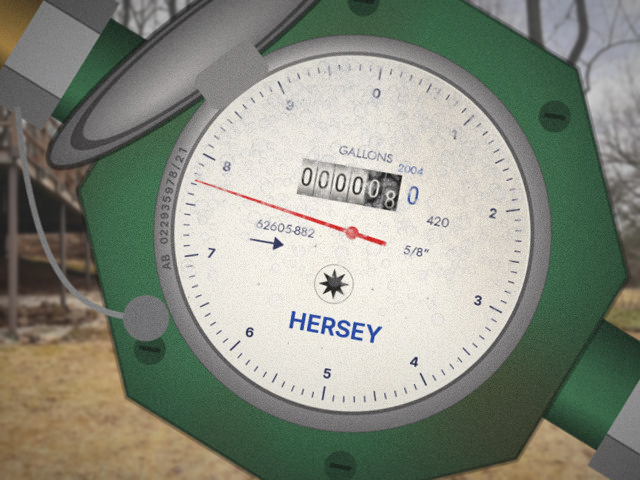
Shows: 77.7 gal
